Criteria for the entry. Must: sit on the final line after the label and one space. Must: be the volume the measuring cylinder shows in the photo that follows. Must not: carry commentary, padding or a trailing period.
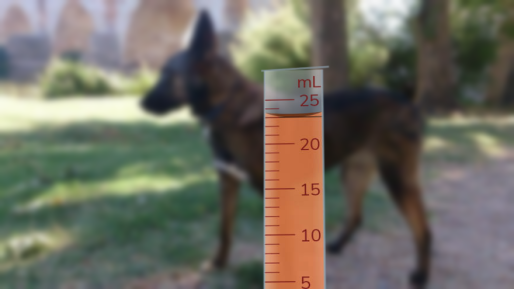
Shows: 23 mL
